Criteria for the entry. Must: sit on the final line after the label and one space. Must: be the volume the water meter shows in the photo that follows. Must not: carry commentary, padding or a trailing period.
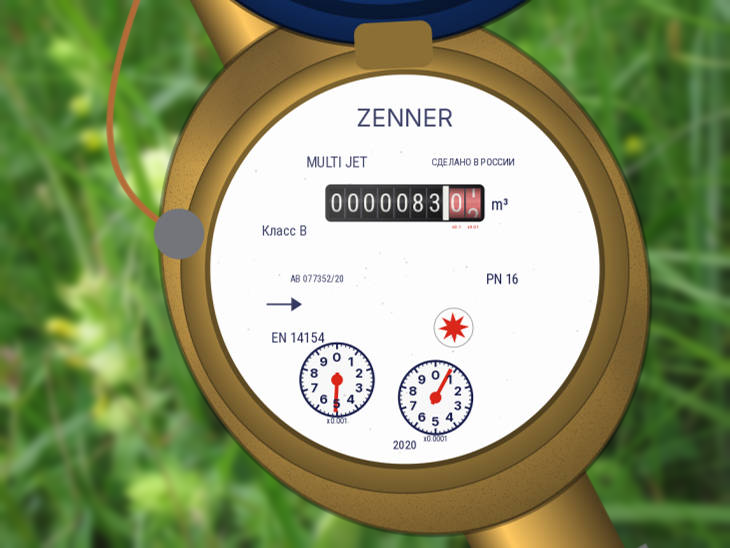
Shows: 83.0150 m³
